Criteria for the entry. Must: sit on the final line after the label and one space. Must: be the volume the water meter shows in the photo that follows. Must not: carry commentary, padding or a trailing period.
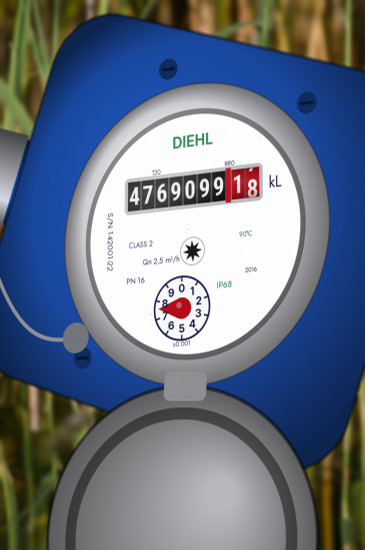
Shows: 4769099.177 kL
